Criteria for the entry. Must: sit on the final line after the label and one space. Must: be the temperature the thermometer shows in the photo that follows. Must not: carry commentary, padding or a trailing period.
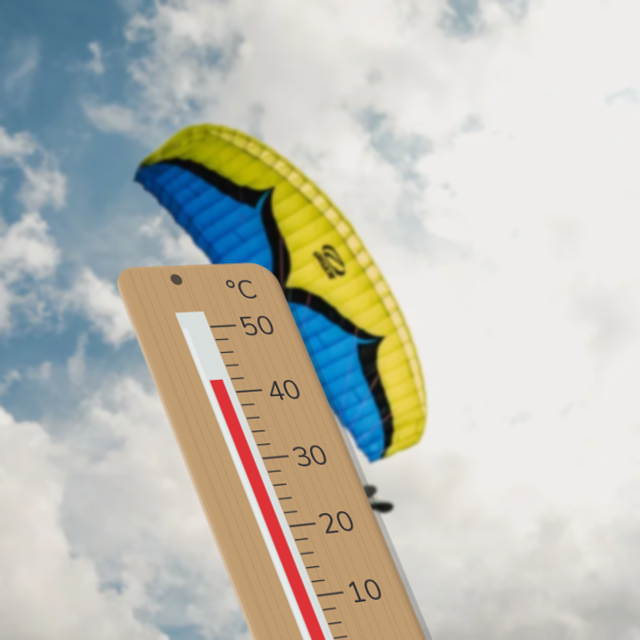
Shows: 42 °C
